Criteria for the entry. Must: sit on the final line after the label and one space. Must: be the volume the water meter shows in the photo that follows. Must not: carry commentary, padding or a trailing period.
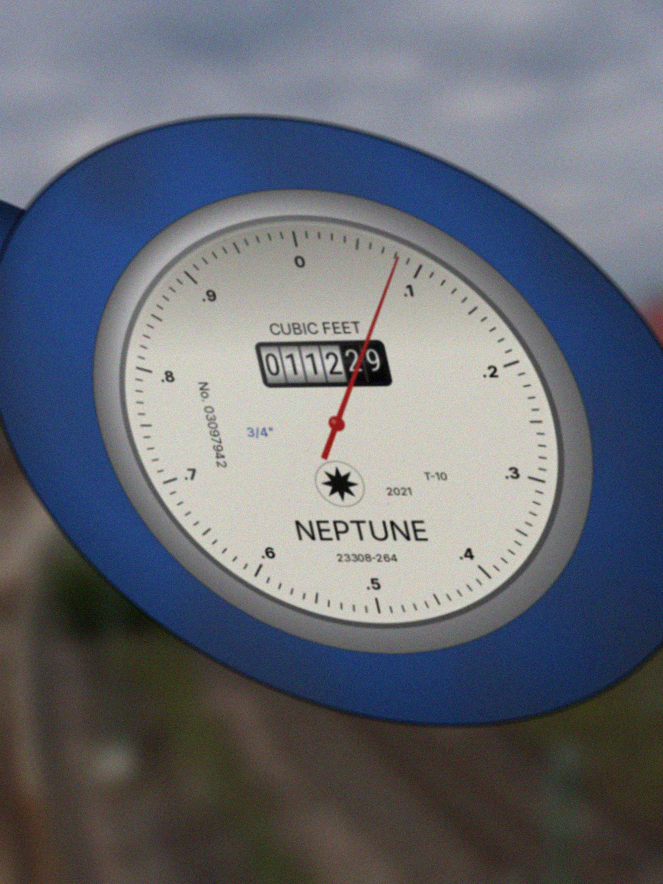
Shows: 11229.08 ft³
